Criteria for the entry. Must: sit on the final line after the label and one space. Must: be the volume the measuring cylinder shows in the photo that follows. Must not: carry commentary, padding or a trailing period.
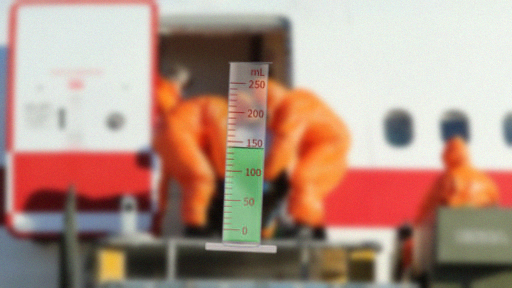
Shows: 140 mL
